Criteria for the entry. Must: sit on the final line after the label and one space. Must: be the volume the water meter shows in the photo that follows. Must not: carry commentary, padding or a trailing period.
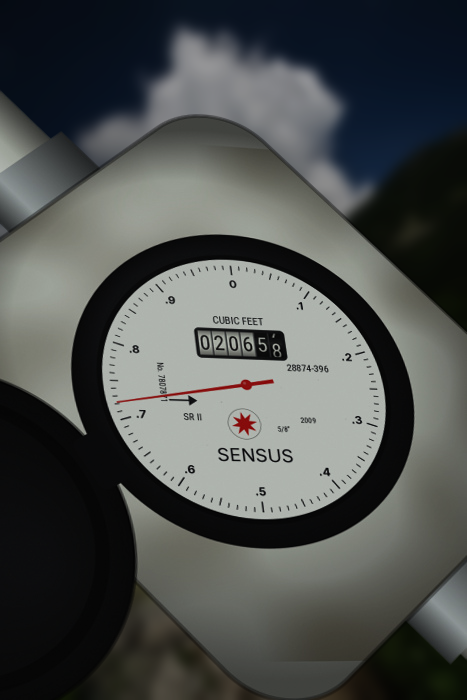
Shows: 20657.72 ft³
